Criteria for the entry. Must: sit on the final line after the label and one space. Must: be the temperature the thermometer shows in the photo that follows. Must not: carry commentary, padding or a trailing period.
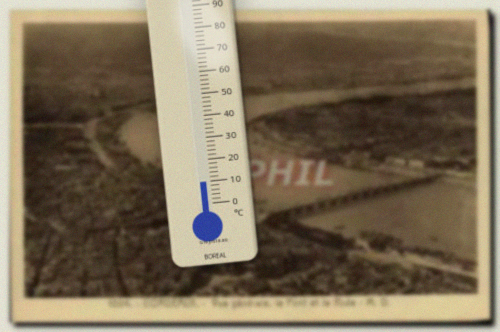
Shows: 10 °C
